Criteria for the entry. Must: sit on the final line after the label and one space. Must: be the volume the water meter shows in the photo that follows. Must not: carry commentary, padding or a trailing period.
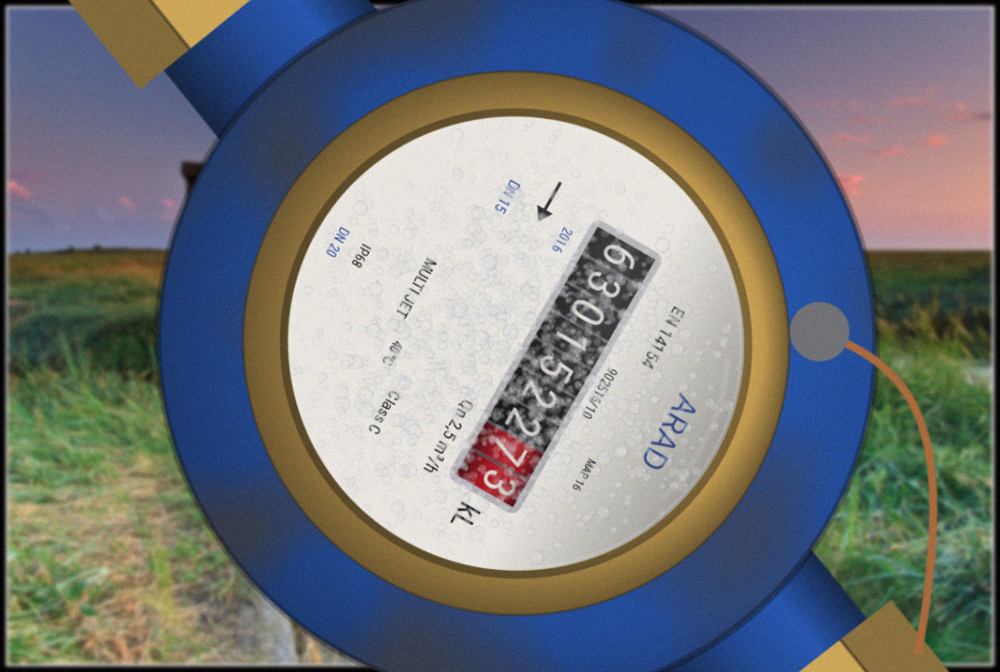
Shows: 6301522.73 kL
